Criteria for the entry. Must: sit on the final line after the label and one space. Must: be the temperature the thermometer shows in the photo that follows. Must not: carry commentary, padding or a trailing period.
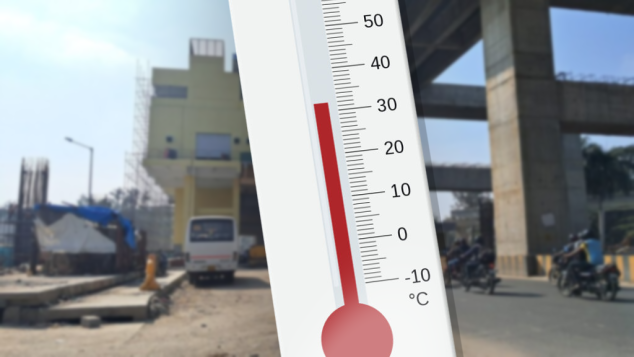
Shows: 32 °C
